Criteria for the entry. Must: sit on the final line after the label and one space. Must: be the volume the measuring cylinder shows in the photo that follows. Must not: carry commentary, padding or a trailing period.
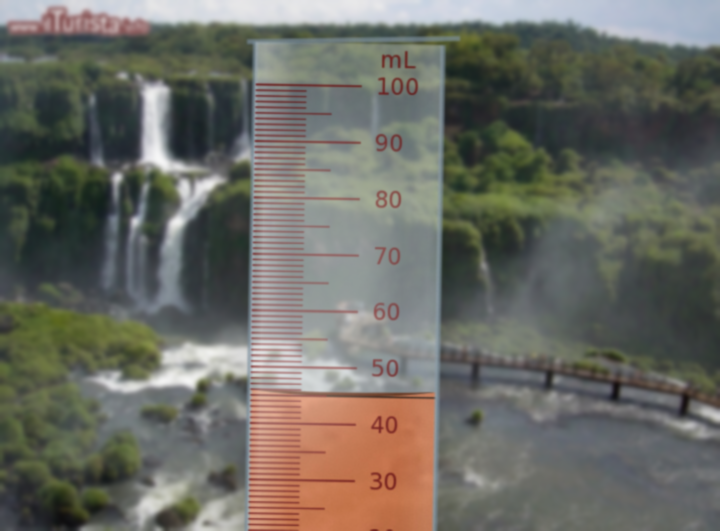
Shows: 45 mL
